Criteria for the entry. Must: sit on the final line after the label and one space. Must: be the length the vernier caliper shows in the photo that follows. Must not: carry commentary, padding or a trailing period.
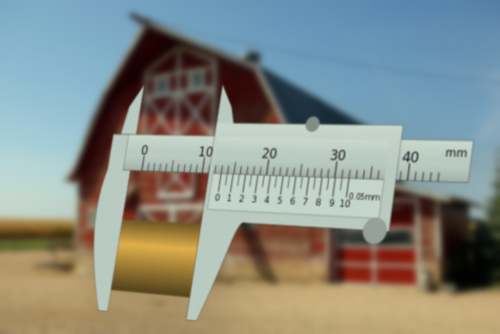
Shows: 13.0 mm
